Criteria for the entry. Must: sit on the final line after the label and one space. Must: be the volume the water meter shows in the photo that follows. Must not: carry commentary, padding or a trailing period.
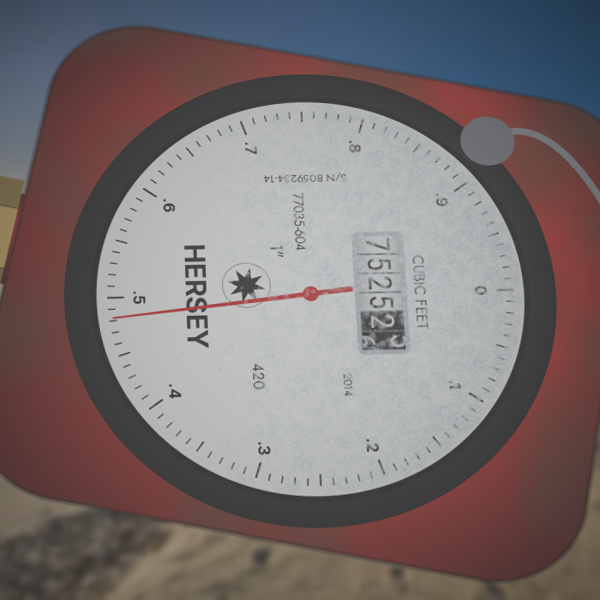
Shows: 752525.48 ft³
